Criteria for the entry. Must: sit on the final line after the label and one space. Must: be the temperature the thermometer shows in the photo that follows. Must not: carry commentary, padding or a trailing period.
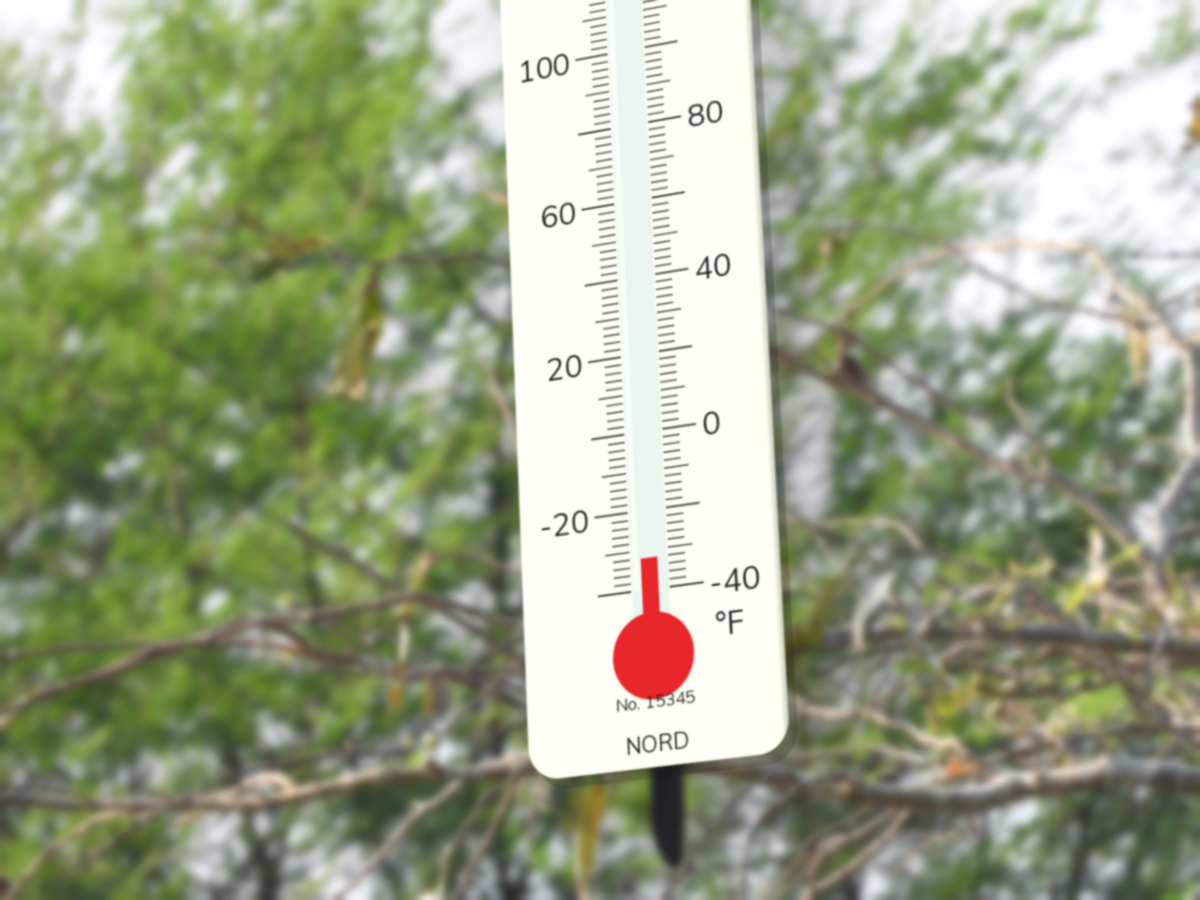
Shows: -32 °F
